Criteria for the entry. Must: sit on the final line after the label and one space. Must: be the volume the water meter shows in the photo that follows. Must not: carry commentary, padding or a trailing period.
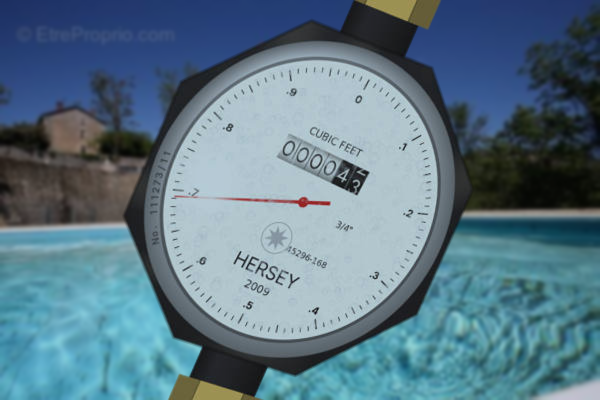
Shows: 42.69 ft³
